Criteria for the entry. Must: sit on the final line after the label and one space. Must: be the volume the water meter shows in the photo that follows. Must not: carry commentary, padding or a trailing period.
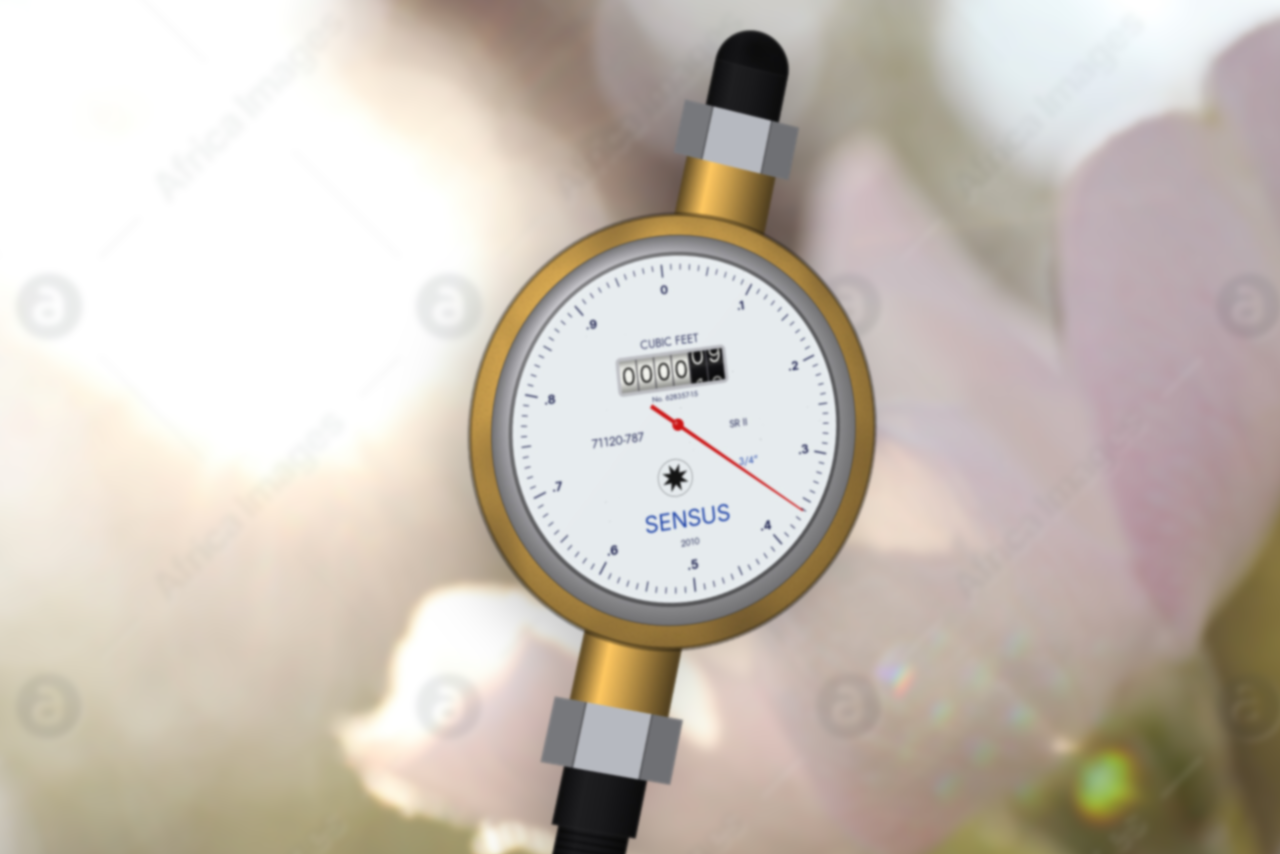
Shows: 9.36 ft³
